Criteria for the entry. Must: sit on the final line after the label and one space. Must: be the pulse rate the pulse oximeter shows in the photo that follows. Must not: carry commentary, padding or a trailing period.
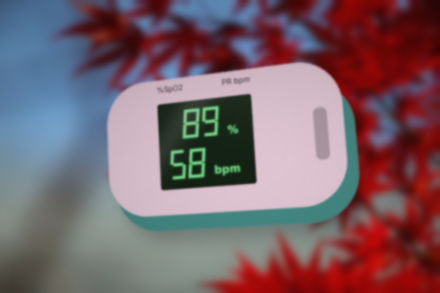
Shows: 58 bpm
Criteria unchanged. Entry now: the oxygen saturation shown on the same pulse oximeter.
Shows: 89 %
